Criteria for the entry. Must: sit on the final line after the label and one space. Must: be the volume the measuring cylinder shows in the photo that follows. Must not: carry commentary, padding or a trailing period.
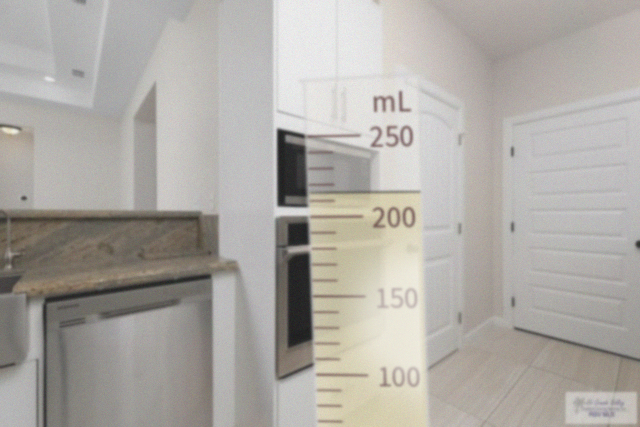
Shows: 215 mL
